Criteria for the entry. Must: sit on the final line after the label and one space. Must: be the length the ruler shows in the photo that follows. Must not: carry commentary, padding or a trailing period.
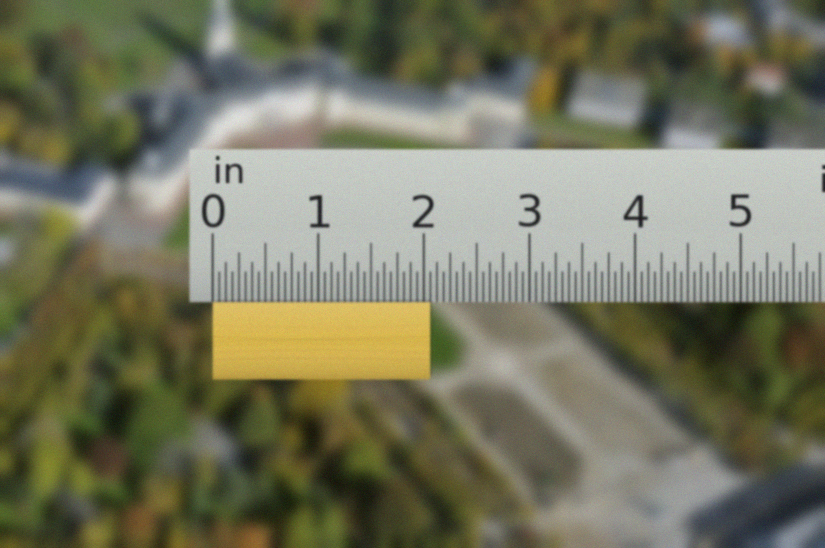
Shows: 2.0625 in
